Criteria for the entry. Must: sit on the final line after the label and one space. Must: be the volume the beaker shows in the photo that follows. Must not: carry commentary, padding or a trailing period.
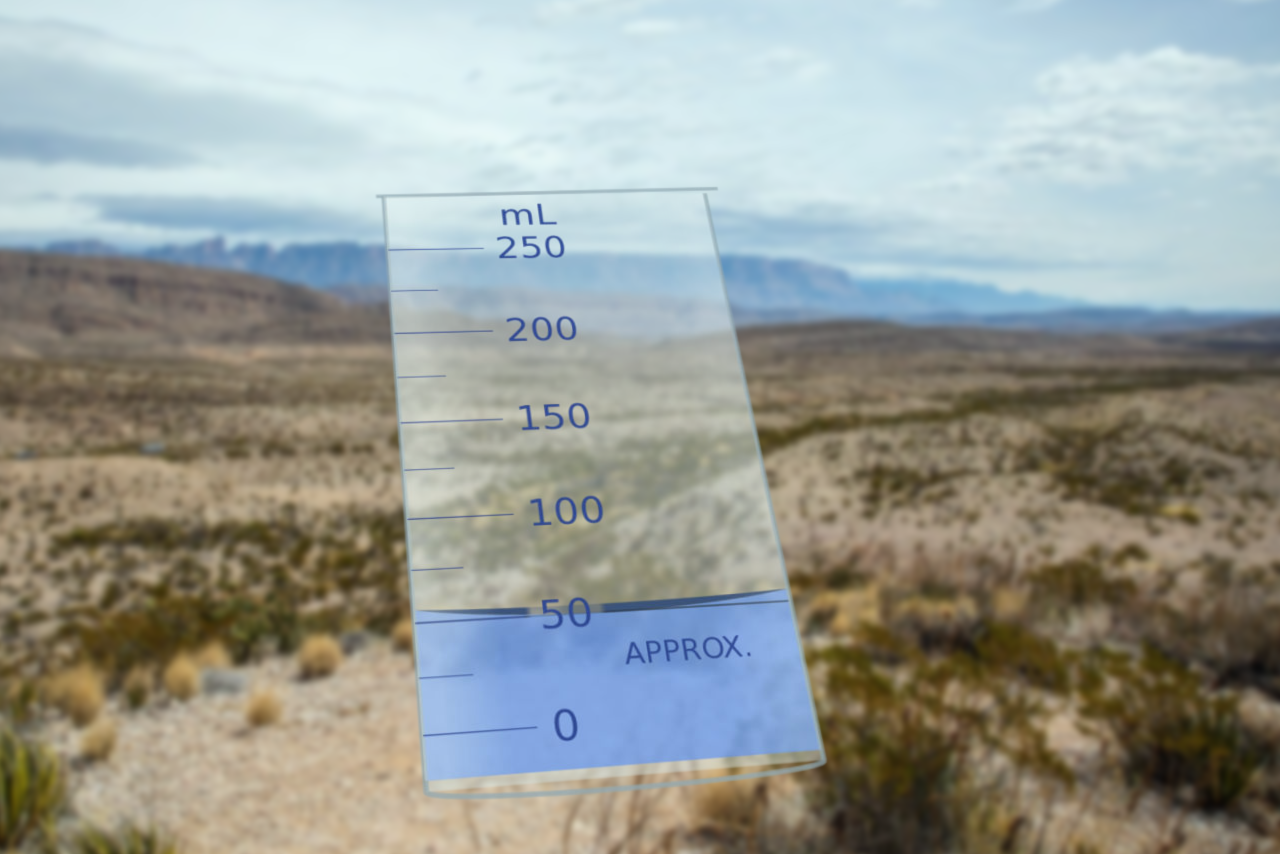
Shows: 50 mL
